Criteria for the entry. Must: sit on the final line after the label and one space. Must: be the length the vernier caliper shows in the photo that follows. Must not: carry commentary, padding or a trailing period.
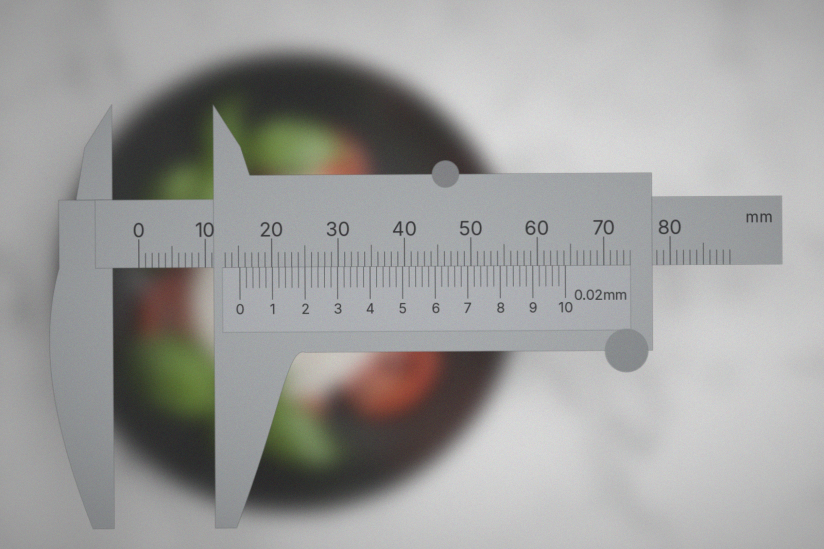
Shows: 15.2 mm
